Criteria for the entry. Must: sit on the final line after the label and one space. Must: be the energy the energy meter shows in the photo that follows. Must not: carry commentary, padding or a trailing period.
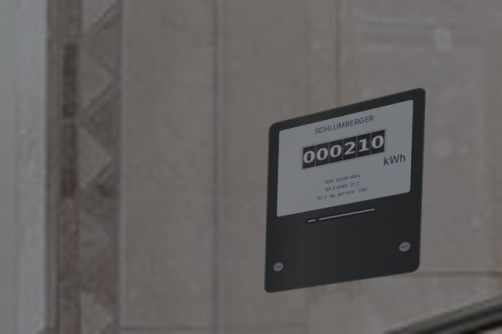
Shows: 210 kWh
